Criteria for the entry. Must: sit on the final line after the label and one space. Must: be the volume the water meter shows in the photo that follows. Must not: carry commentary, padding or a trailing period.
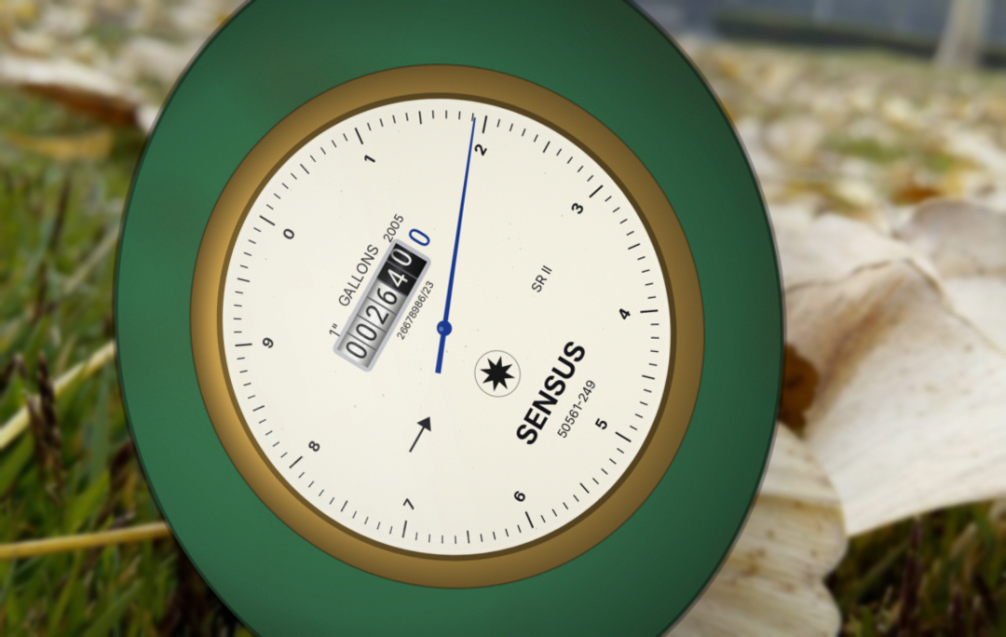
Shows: 26401.9 gal
